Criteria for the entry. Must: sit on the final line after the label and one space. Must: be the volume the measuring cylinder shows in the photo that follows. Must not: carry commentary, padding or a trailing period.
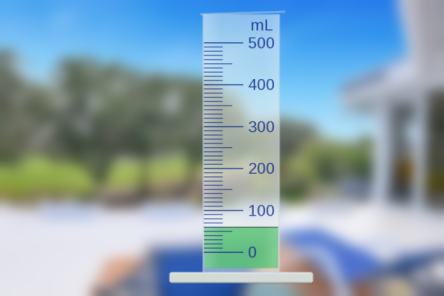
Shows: 60 mL
